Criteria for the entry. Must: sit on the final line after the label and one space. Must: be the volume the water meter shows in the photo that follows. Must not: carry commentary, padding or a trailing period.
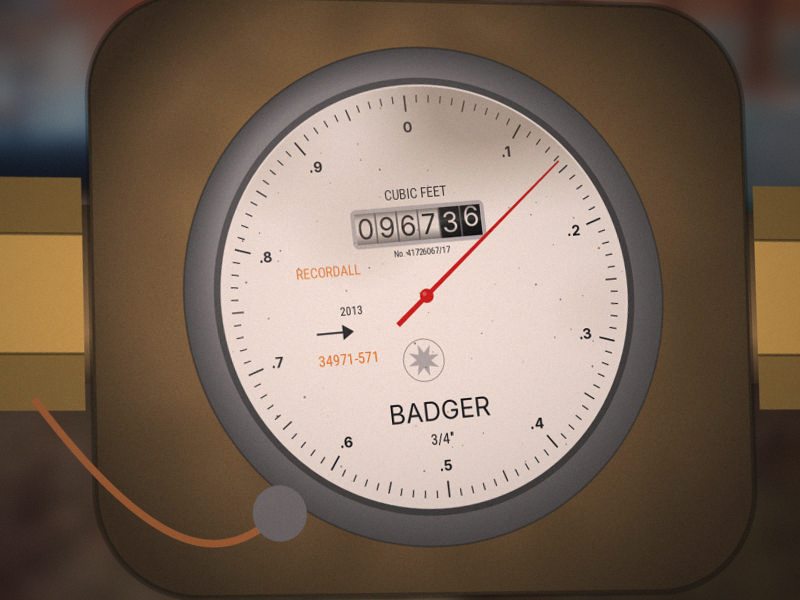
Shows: 96736.14 ft³
